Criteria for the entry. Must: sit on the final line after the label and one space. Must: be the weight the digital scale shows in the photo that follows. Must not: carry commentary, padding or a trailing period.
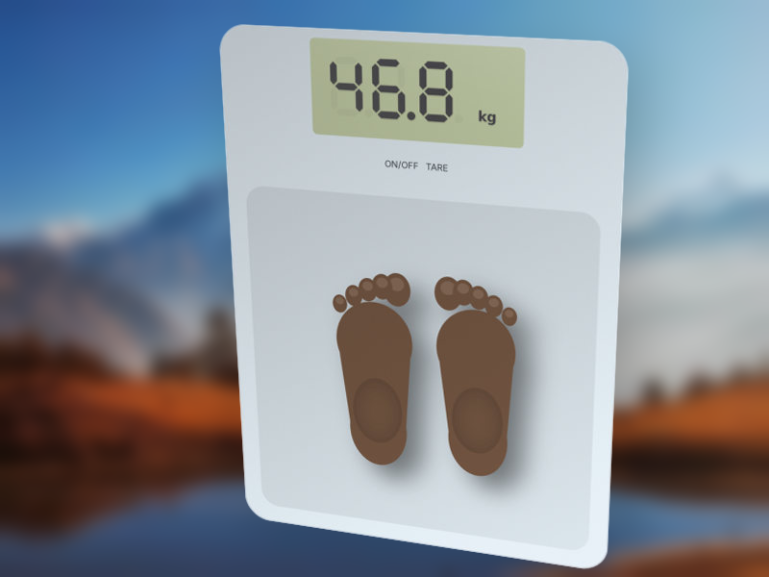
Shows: 46.8 kg
